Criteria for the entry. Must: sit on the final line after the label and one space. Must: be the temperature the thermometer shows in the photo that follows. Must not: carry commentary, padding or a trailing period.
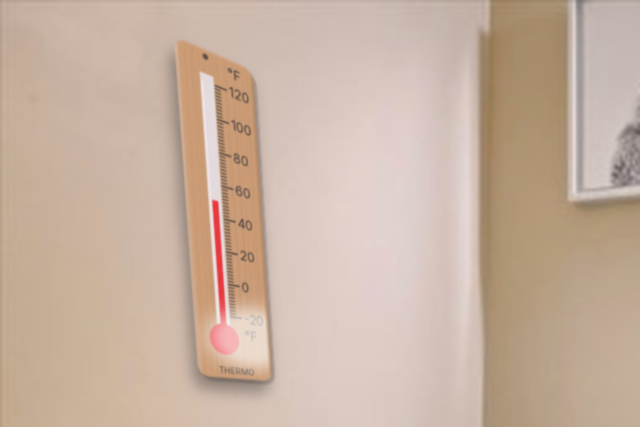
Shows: 50 °F
